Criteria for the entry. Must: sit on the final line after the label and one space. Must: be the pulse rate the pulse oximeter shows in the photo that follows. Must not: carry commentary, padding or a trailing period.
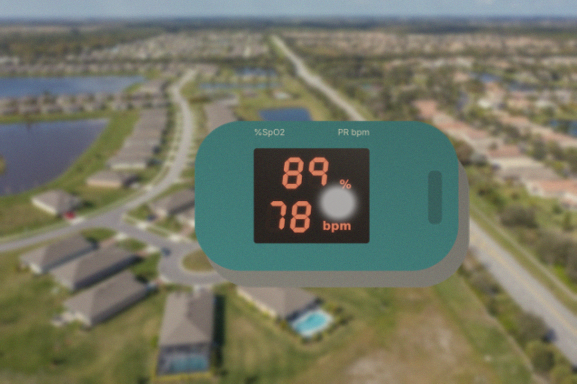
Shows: 78 bpm
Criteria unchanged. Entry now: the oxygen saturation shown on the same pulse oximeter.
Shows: 89 %
